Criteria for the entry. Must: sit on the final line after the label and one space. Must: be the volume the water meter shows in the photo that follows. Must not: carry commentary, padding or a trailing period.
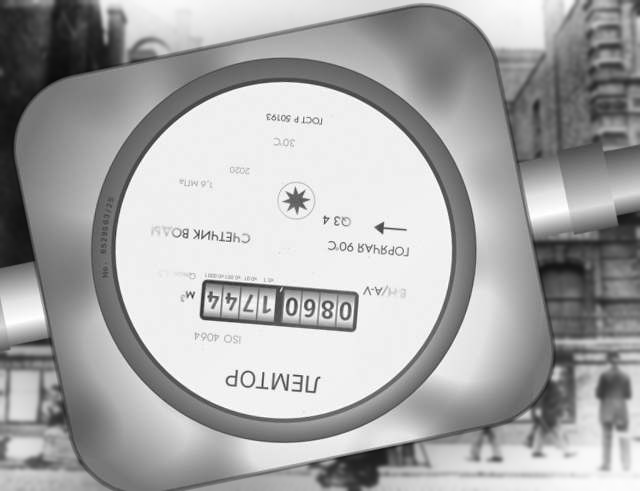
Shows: 860.1744 m³
